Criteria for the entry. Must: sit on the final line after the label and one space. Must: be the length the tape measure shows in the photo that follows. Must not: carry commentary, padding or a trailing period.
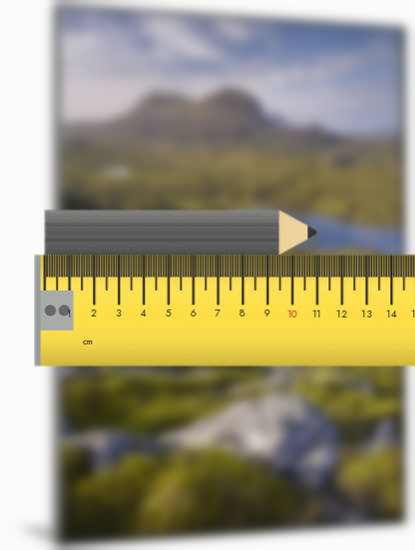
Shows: 11 cm
